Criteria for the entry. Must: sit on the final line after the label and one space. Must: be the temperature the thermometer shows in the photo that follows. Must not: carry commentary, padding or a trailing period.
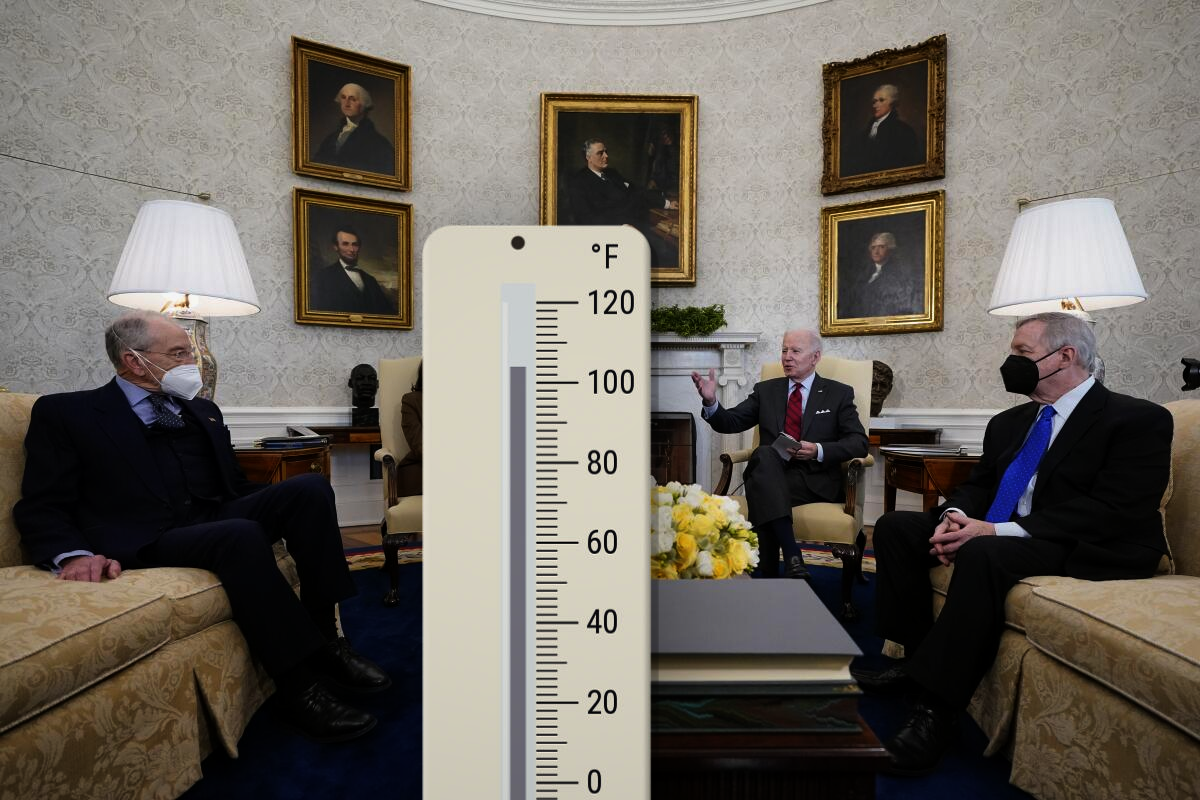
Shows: 104 °F
